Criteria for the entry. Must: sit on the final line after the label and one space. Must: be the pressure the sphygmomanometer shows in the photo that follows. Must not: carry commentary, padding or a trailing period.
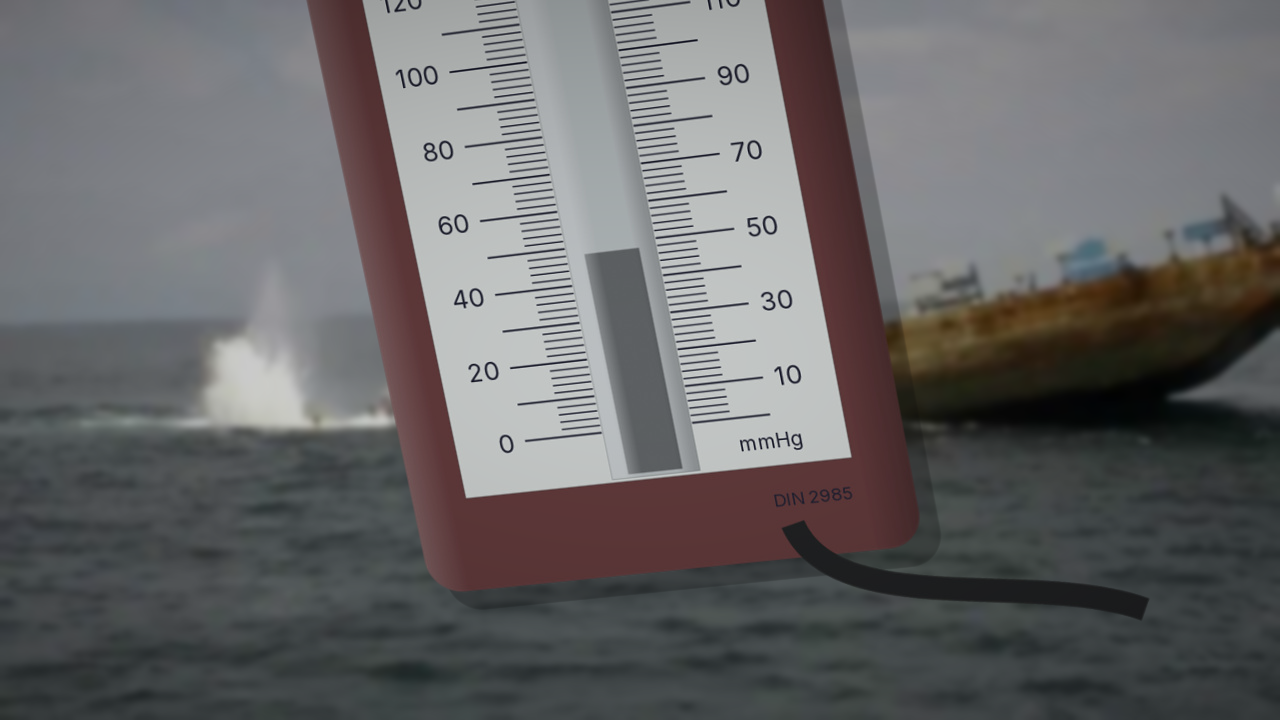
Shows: 48 mmHg
